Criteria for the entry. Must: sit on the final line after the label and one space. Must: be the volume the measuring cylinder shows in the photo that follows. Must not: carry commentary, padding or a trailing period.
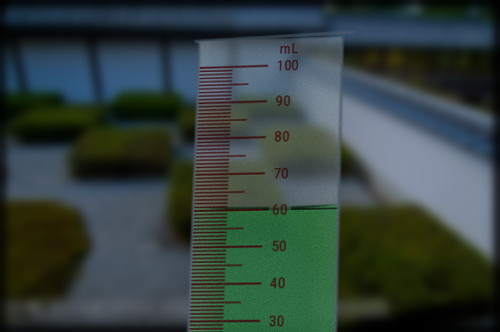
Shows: 60 mL
